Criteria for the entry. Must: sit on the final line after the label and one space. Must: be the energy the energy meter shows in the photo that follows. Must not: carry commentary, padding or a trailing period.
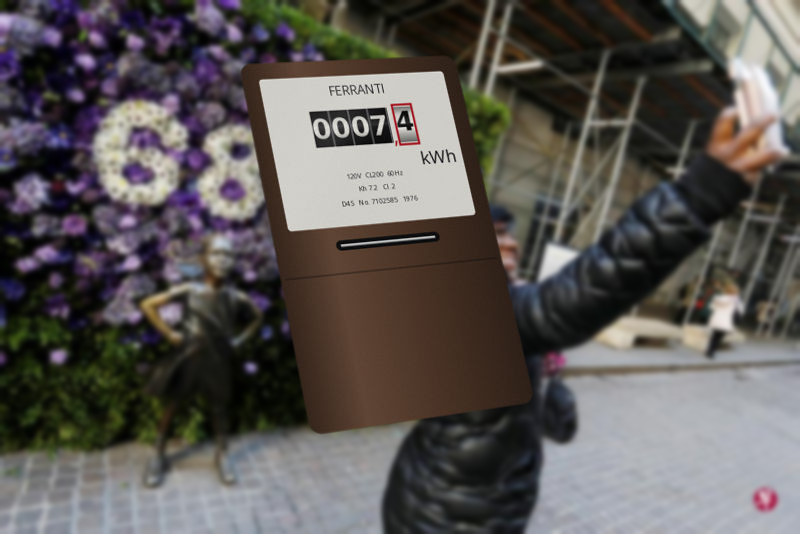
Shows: 7.4 kWh
